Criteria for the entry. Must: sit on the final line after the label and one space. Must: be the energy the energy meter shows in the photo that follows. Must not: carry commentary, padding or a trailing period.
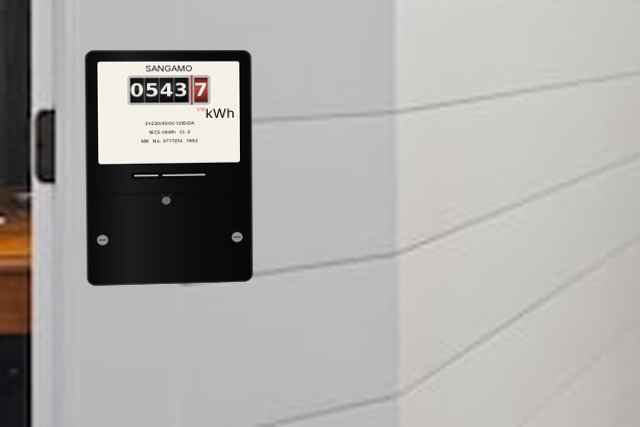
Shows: 543.7 kWh
